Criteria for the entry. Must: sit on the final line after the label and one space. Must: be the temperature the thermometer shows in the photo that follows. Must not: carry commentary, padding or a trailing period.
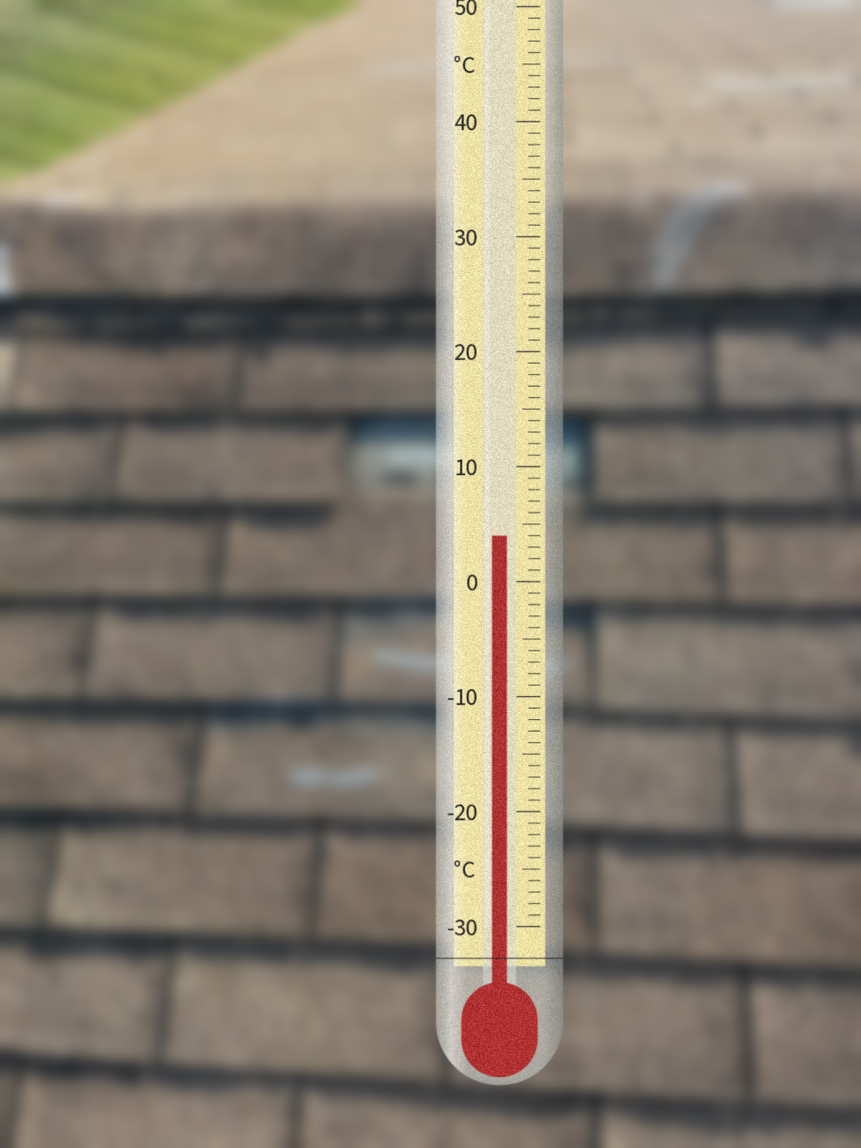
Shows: 4 °C
